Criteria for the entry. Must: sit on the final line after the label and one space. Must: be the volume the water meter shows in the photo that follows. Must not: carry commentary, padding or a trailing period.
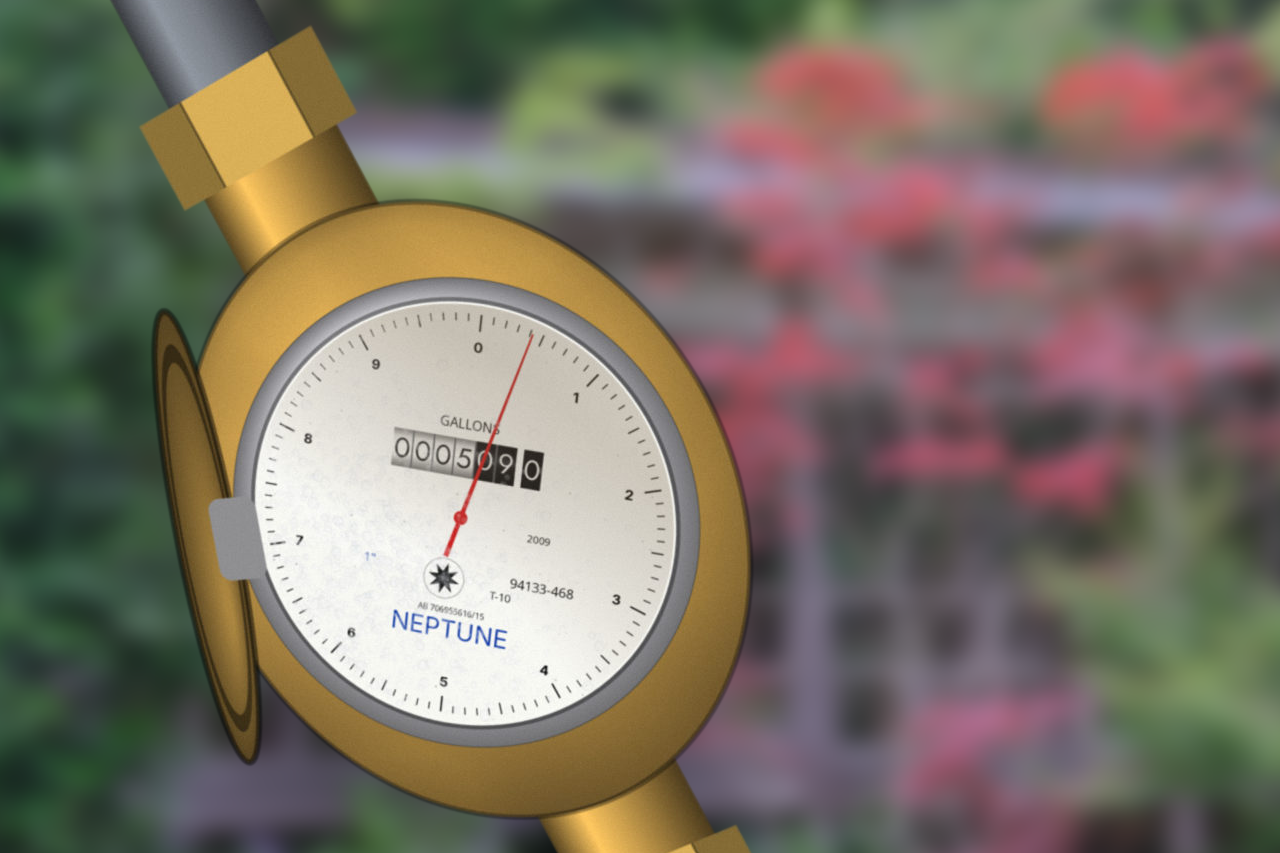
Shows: 5090.4 gal
